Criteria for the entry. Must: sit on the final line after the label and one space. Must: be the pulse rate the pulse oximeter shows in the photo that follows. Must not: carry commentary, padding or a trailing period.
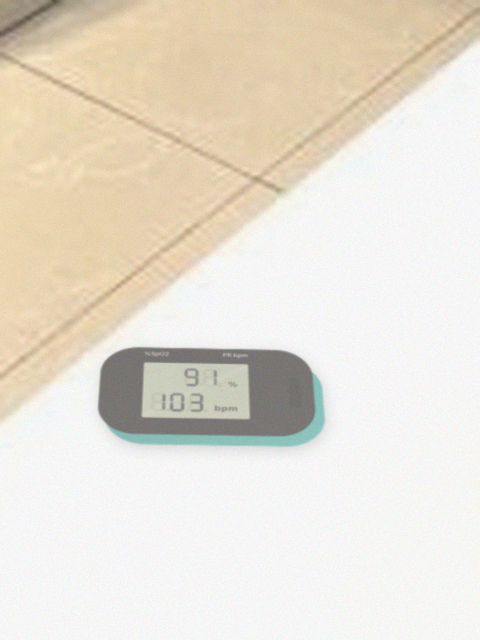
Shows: 103 bpm
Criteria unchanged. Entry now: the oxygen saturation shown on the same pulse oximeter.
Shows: 91 %
